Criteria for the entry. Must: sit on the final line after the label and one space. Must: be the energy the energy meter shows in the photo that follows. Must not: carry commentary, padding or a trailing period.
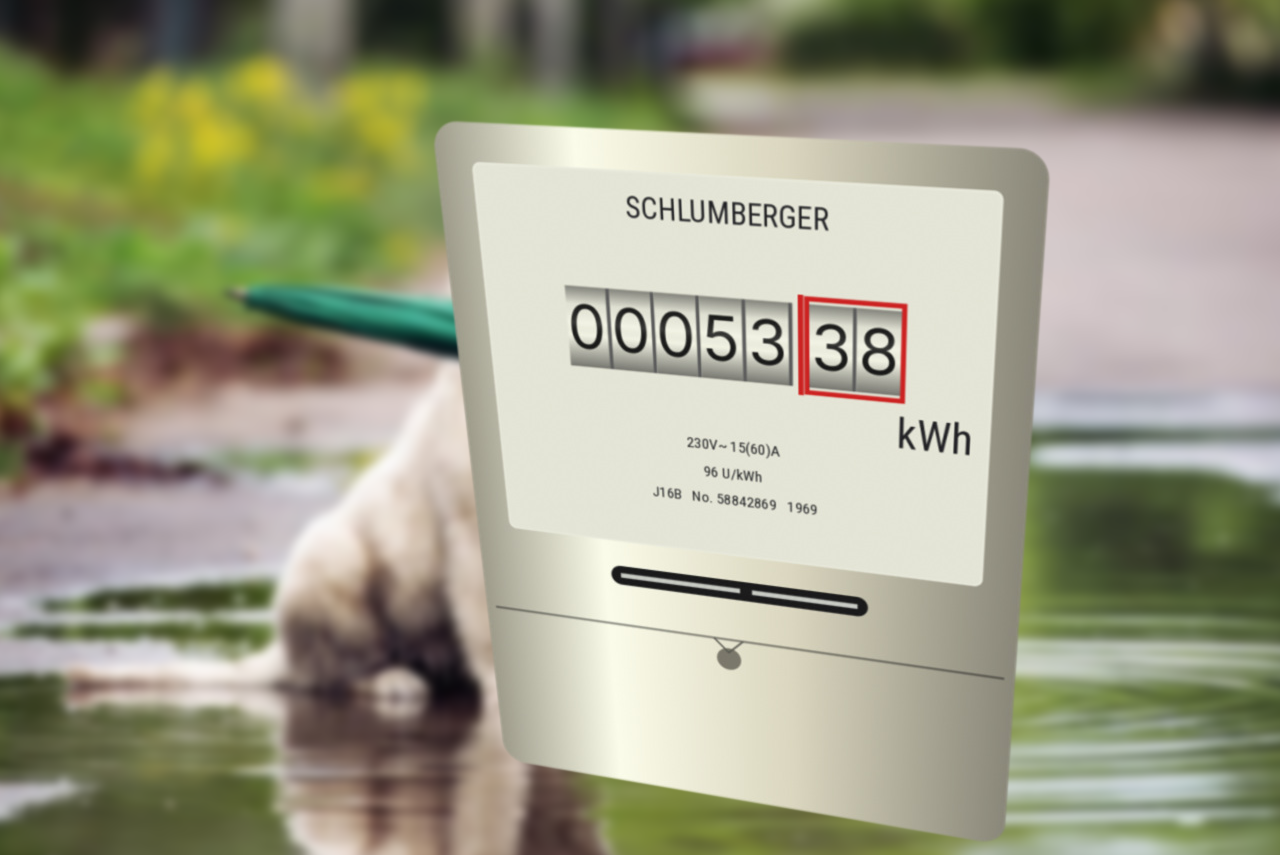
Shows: 53.38 kWh
